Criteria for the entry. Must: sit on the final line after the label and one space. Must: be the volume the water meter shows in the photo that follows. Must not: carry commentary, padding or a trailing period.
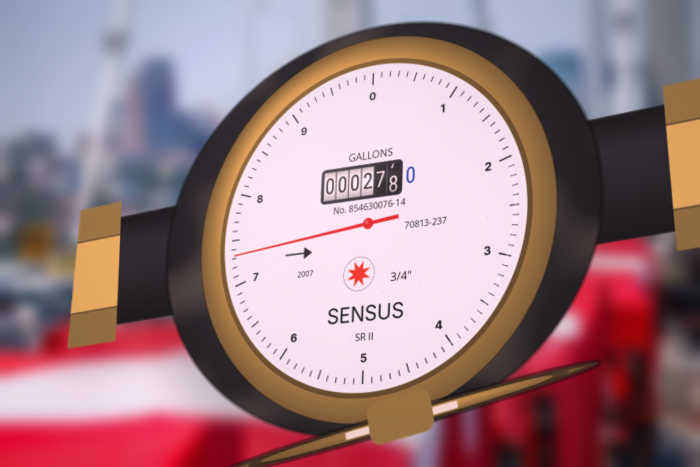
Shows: 2777.3 gal
